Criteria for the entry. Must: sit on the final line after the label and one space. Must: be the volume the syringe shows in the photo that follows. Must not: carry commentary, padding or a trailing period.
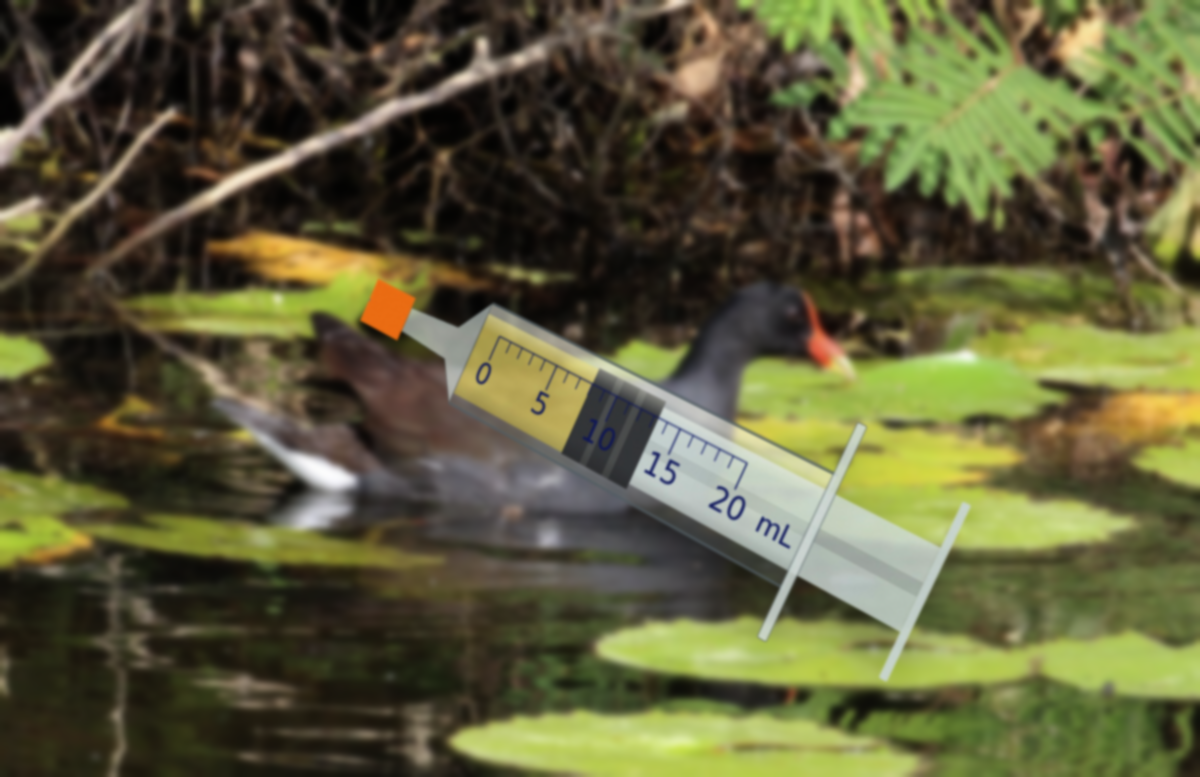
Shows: 8 mL
